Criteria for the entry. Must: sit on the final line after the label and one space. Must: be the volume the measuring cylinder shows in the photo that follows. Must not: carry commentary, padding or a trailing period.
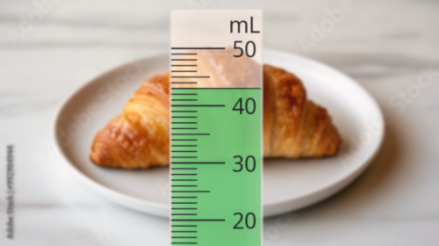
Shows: 43 mL
